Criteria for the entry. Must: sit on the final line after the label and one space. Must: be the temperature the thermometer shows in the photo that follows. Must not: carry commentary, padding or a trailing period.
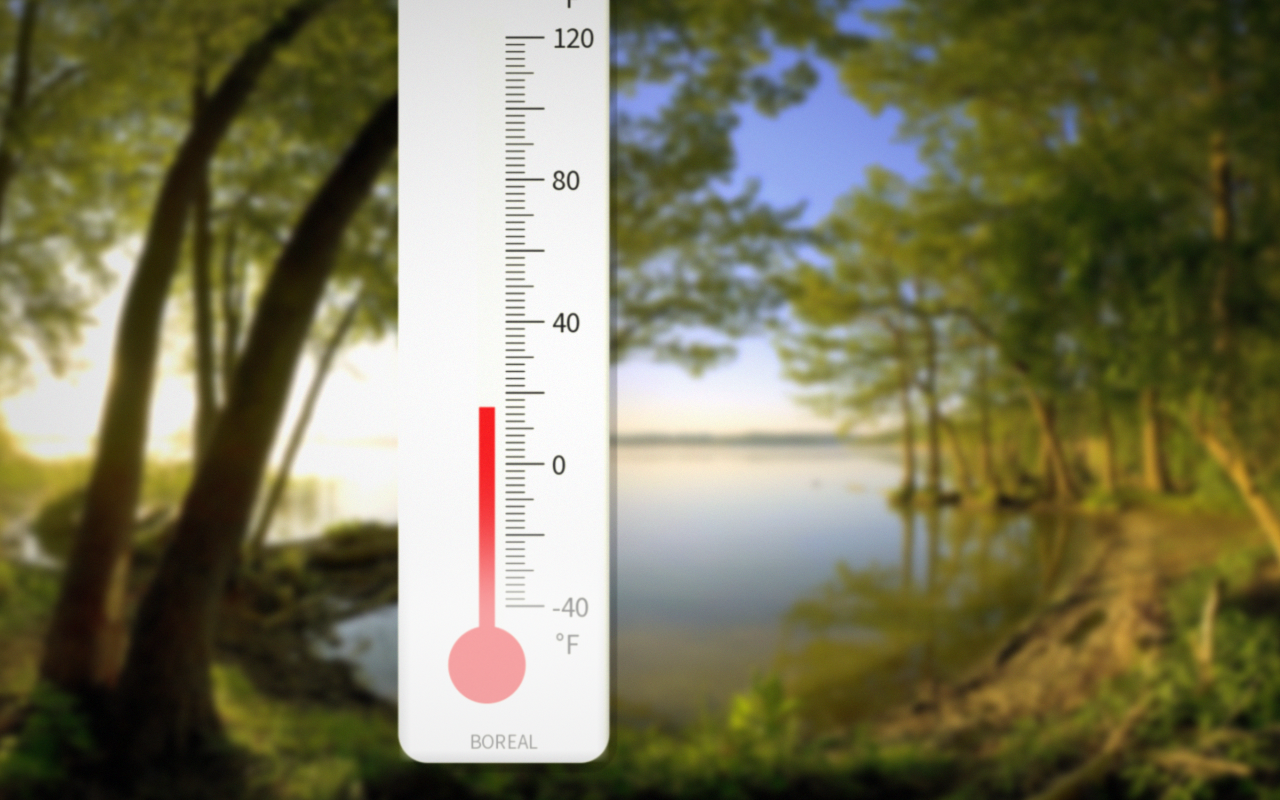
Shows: 16 °F
